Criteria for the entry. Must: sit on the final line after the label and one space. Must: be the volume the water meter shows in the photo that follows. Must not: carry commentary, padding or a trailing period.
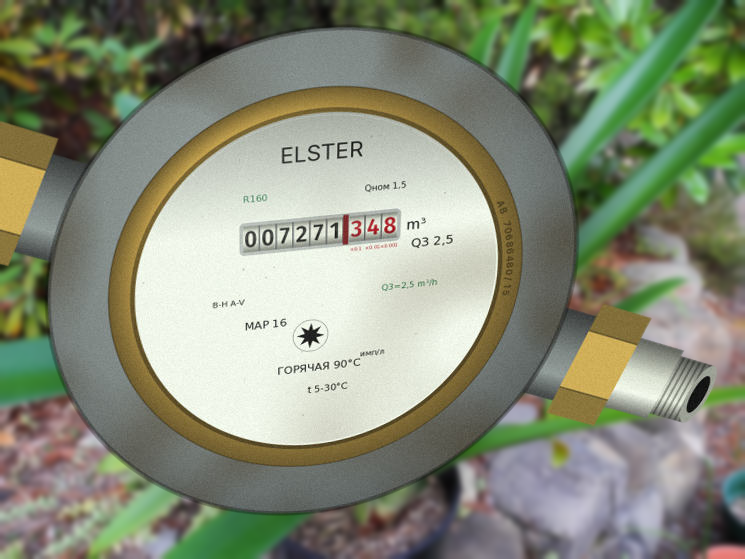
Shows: 7271.348 m³
